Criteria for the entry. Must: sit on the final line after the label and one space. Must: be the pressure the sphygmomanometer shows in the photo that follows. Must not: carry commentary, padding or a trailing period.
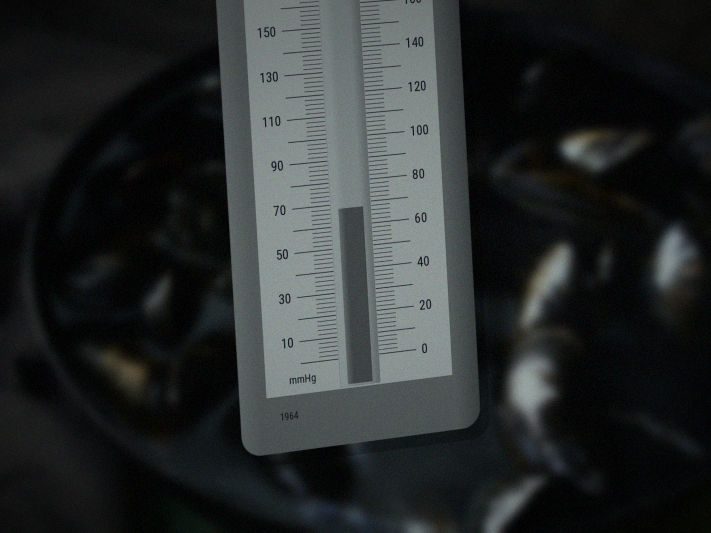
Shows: 68 mmHg
